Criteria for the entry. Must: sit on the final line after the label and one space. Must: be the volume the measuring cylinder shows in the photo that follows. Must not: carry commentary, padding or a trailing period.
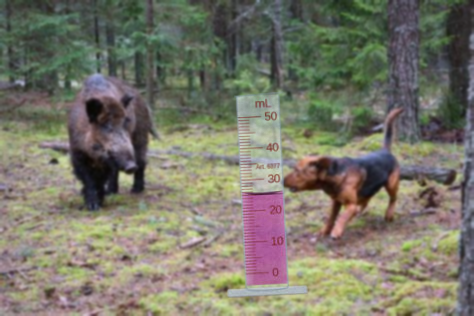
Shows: 25 mL
